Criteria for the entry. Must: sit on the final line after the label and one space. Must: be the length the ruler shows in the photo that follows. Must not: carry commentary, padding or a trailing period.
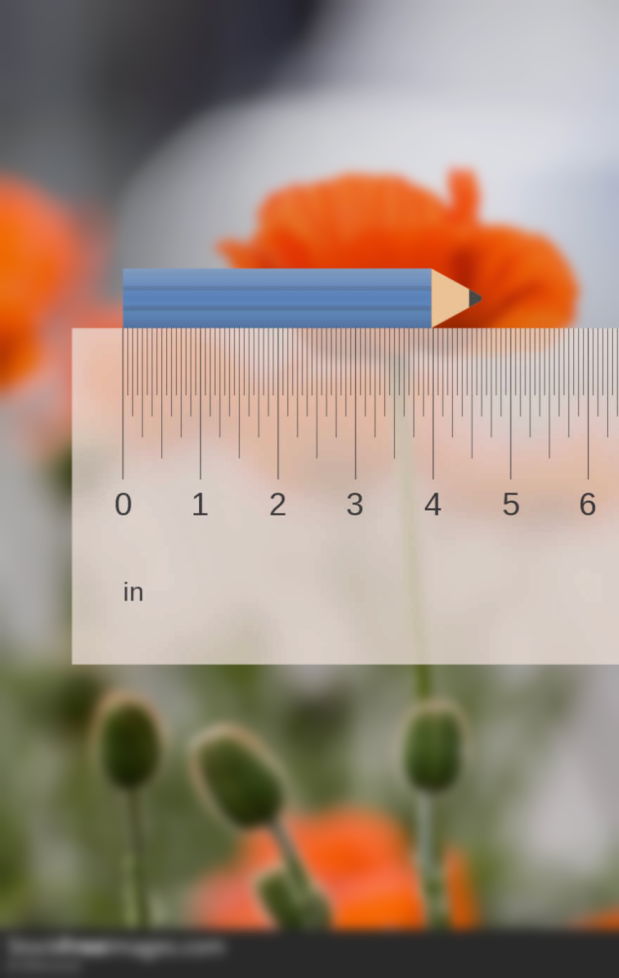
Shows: 4.625 in
